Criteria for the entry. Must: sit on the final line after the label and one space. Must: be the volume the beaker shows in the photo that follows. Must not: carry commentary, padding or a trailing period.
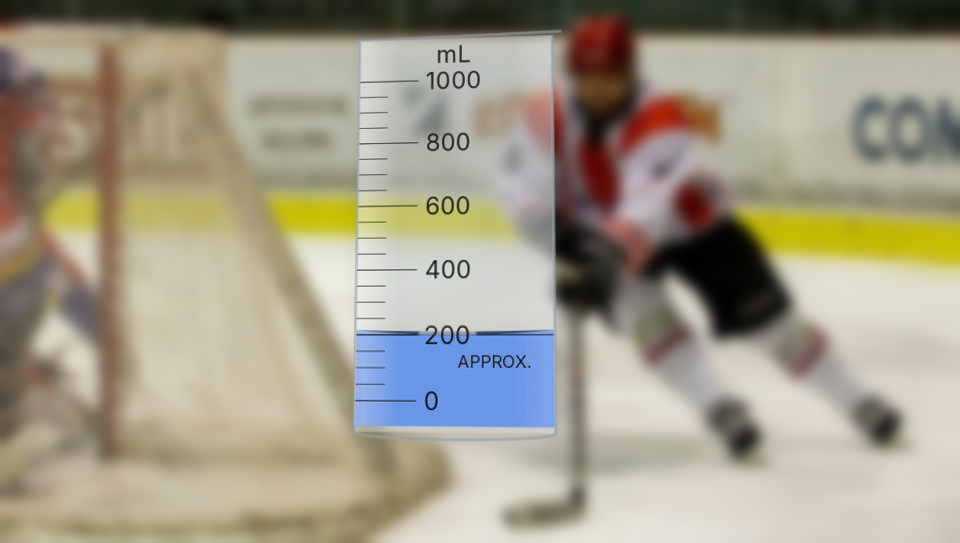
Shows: 200 mL
